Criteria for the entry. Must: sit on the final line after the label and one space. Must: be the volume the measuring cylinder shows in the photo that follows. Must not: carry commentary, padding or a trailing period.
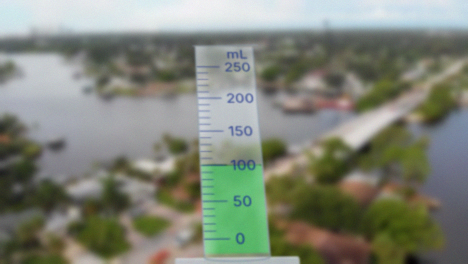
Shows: 100 mL
